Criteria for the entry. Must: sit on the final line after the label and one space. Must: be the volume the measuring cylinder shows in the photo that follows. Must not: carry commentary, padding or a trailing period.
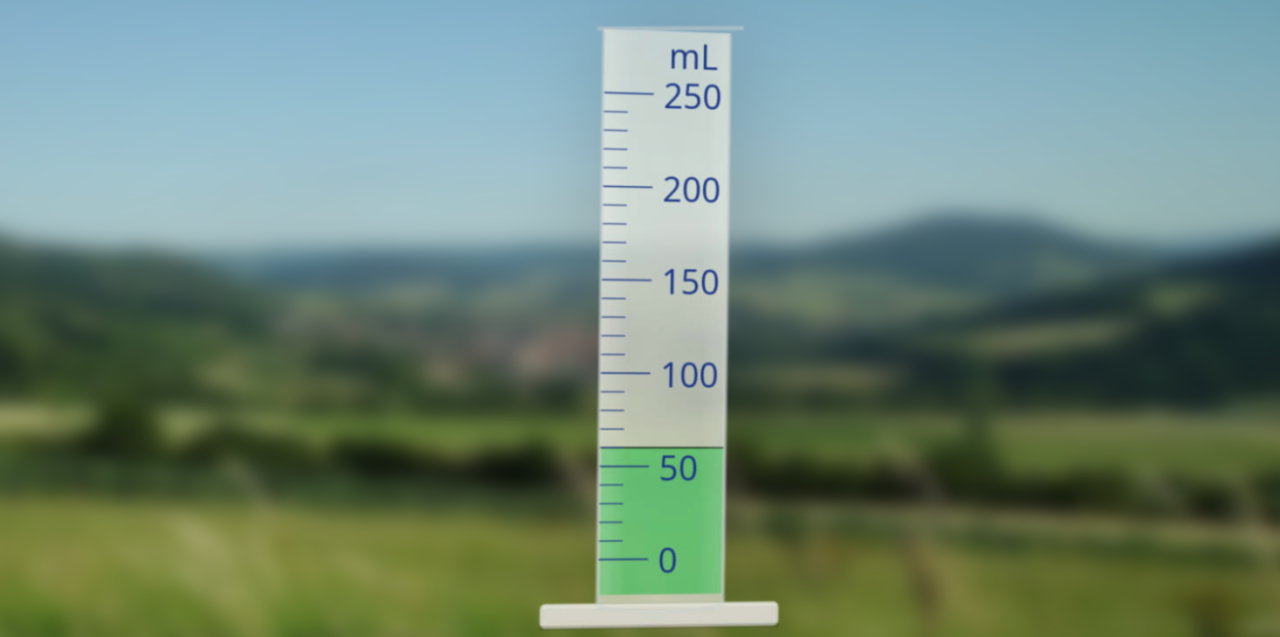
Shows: 60 mL
